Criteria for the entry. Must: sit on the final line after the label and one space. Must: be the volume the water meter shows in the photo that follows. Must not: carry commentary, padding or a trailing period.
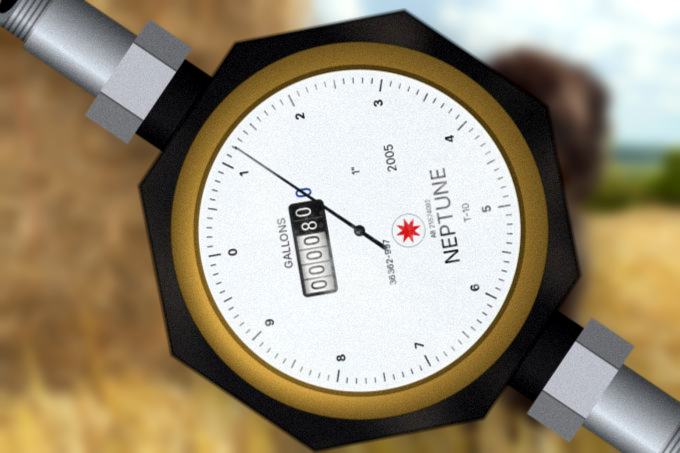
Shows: 801.2 gal
